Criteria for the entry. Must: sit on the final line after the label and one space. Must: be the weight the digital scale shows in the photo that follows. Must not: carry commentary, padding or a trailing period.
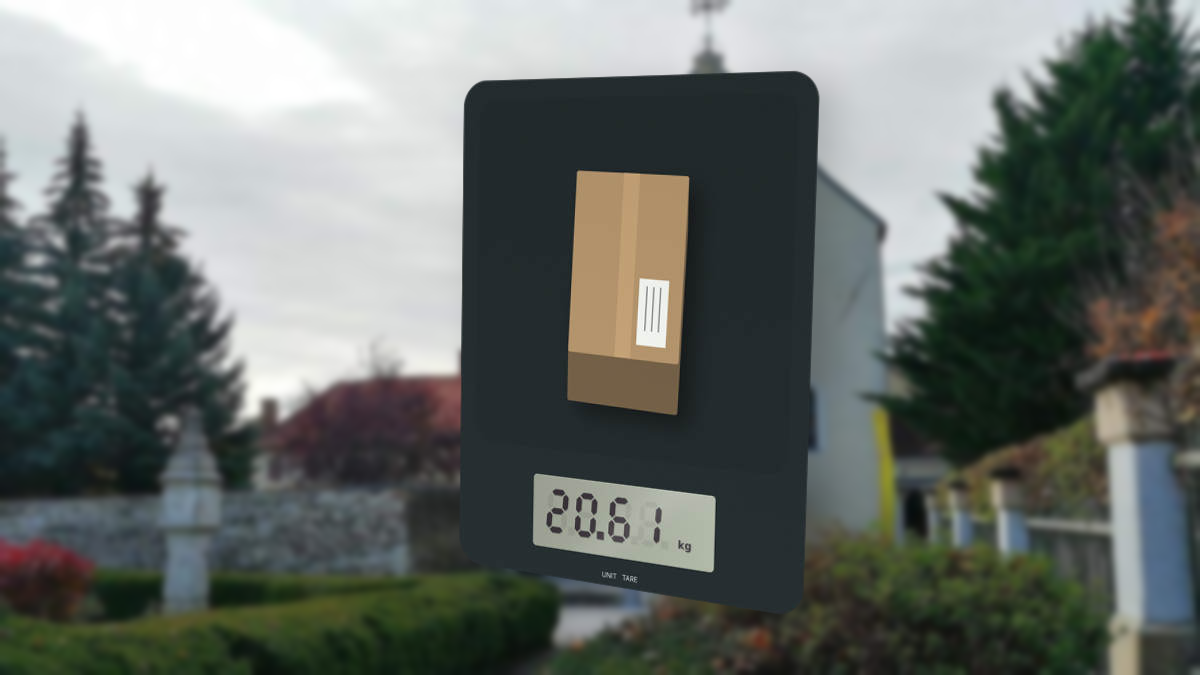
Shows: 20.61 kg
